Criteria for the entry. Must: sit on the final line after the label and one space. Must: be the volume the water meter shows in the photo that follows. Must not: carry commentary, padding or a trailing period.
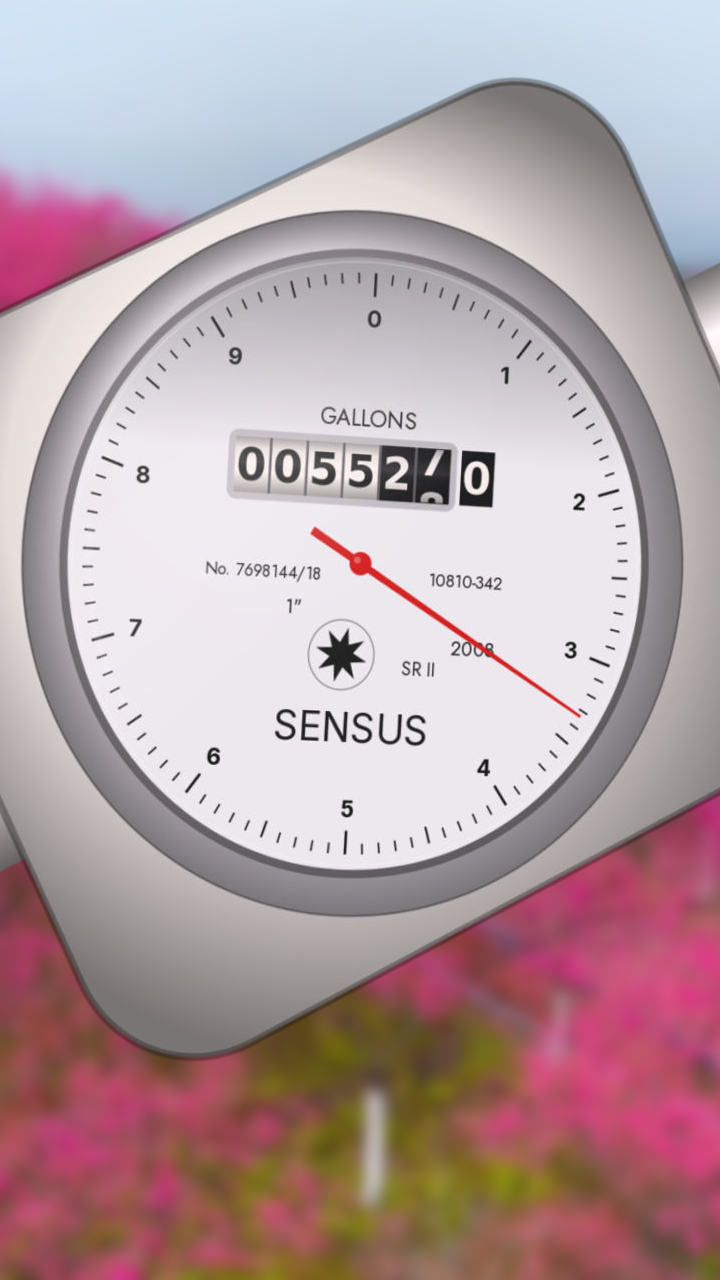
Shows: 55273.3 gal
